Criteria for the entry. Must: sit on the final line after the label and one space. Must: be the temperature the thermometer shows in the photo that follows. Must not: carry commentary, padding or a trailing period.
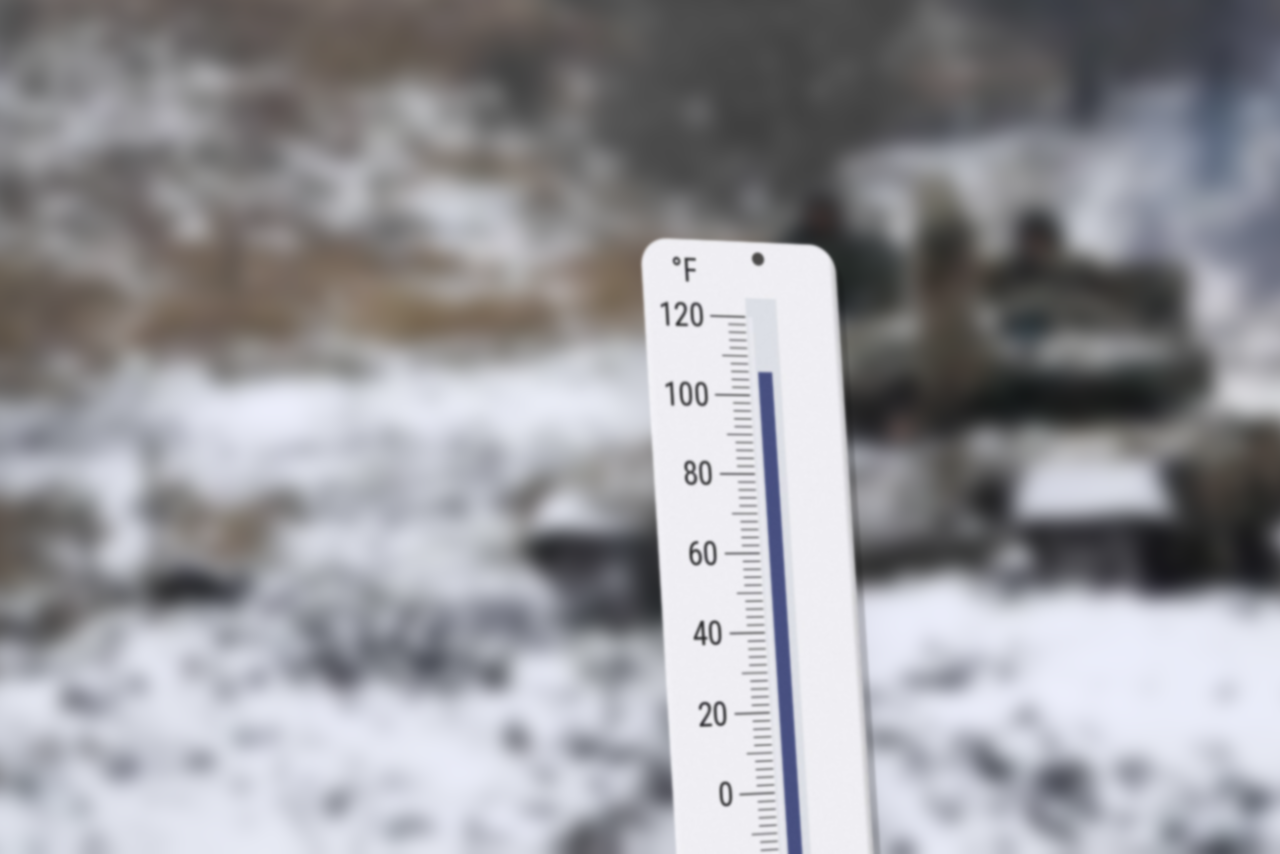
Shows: 106 °F
